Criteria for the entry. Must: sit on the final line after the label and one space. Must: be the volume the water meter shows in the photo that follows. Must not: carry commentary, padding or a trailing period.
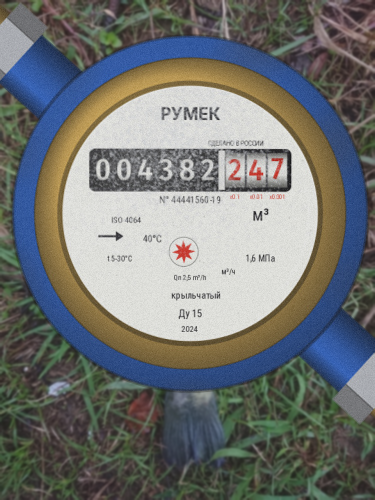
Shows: 4382.247 m³
